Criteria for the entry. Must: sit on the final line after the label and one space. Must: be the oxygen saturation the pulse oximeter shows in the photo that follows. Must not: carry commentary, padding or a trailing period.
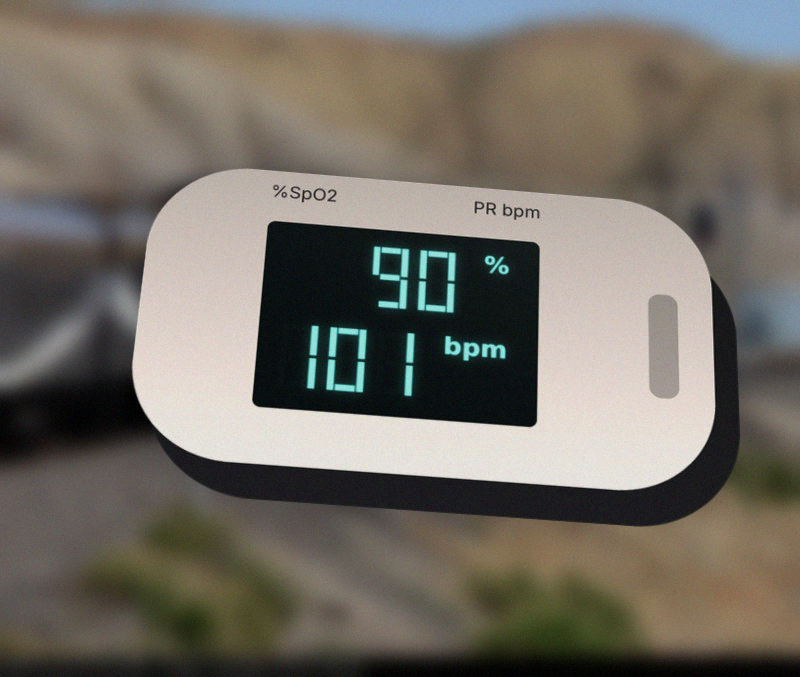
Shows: 90 %
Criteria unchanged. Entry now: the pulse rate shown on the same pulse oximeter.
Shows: 101 bpm
